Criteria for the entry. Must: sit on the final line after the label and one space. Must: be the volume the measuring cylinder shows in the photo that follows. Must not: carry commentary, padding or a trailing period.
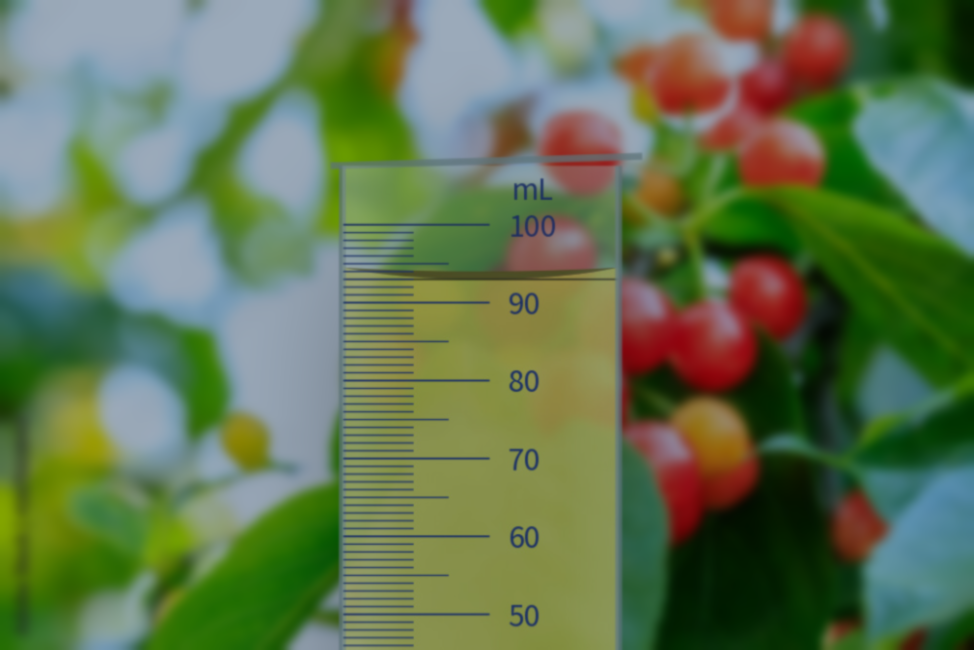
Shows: 93 mL
